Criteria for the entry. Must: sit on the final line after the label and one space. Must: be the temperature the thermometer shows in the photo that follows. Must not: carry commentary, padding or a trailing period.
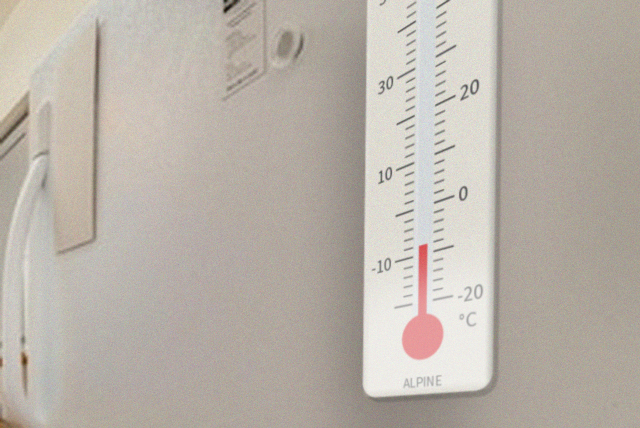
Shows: -8 °C
